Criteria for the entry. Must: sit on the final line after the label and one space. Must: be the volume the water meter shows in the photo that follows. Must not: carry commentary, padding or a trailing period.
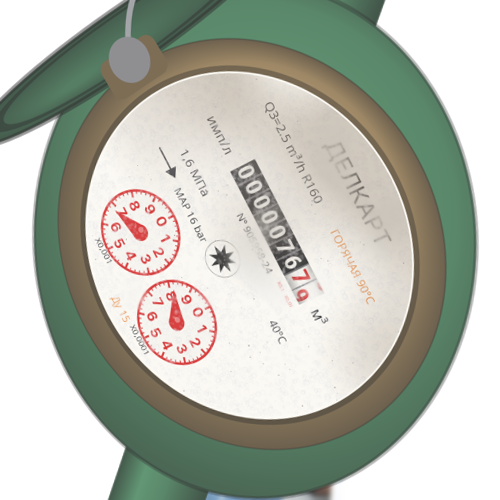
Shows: 76.7868 m³
